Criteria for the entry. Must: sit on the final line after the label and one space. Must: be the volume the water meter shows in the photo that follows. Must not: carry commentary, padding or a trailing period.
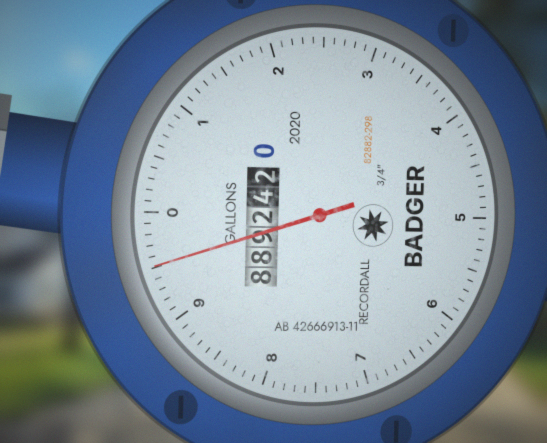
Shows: 8892419.5 gal
